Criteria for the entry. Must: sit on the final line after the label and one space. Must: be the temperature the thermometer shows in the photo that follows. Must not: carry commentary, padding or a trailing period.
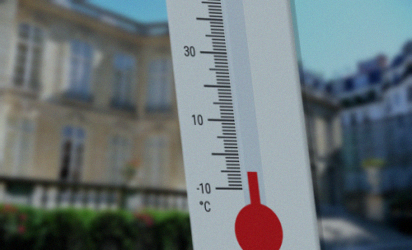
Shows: -5 °C
